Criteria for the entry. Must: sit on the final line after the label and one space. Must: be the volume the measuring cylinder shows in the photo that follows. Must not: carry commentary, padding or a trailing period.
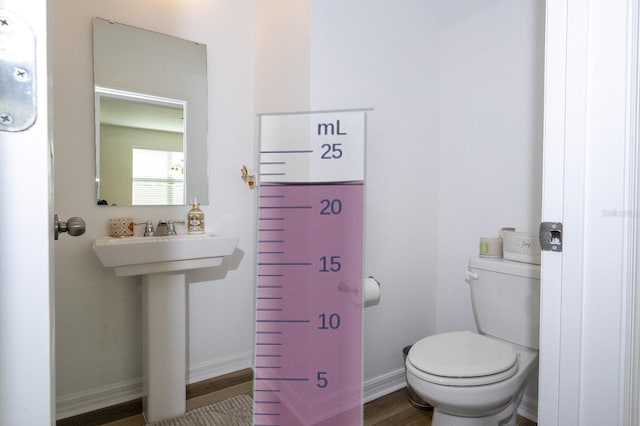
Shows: 22 mL
